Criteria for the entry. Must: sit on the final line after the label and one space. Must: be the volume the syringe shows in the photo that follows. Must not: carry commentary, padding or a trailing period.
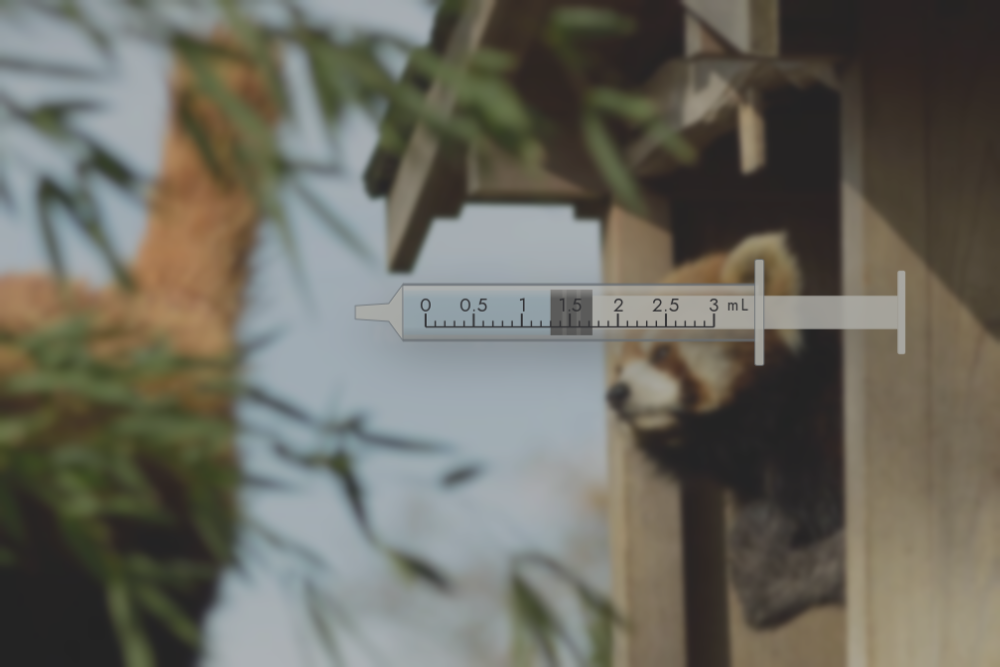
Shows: 1.3 mL
